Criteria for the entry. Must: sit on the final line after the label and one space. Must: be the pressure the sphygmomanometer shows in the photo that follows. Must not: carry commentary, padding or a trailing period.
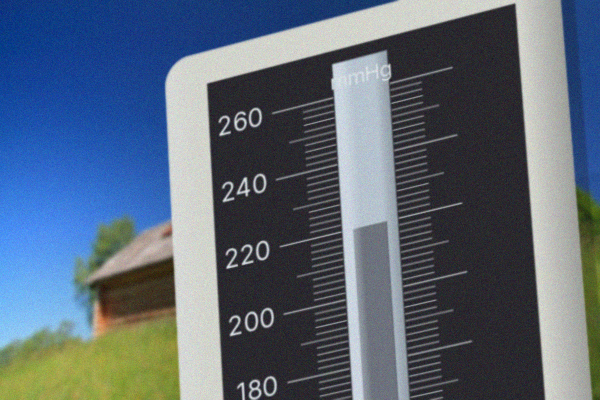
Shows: 220 mmHg
